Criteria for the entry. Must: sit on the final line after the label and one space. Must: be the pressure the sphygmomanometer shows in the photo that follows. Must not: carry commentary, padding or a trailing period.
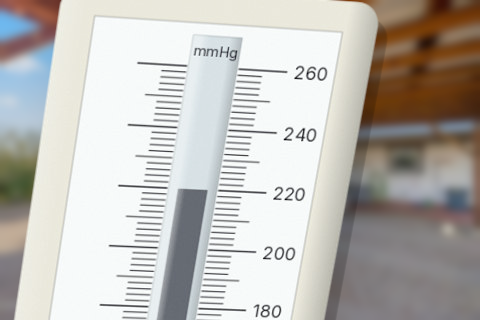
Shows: 220 mmHg
